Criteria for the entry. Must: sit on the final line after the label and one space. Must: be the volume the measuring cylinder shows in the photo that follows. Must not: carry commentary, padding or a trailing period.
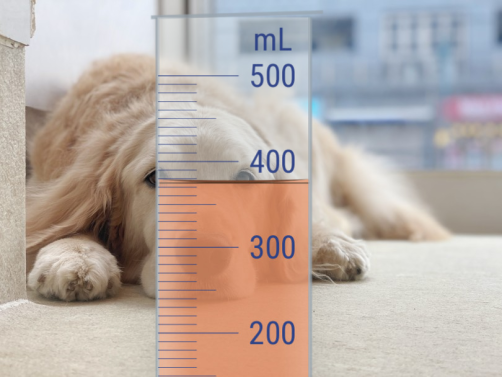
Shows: 375 mL
